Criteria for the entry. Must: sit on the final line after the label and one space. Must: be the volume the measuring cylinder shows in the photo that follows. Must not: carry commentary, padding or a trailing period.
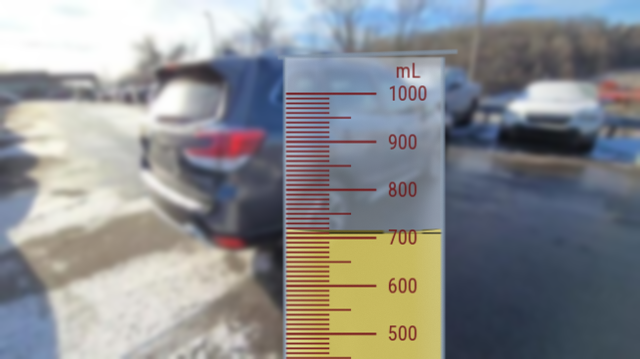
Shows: 710 mL
